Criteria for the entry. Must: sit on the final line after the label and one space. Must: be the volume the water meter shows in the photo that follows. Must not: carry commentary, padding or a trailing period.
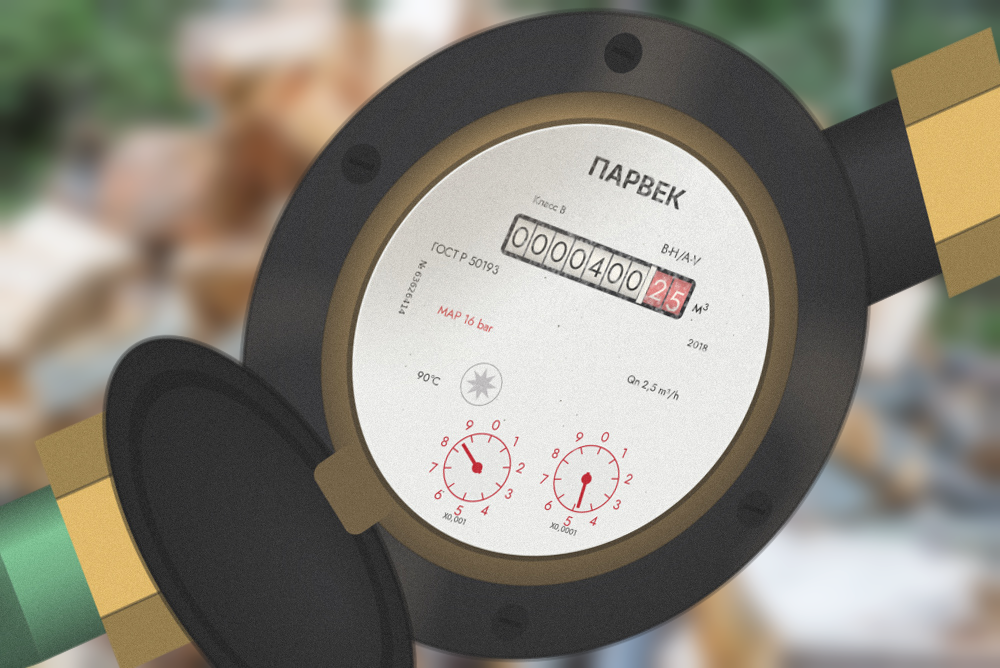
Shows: 400.2484 m³
